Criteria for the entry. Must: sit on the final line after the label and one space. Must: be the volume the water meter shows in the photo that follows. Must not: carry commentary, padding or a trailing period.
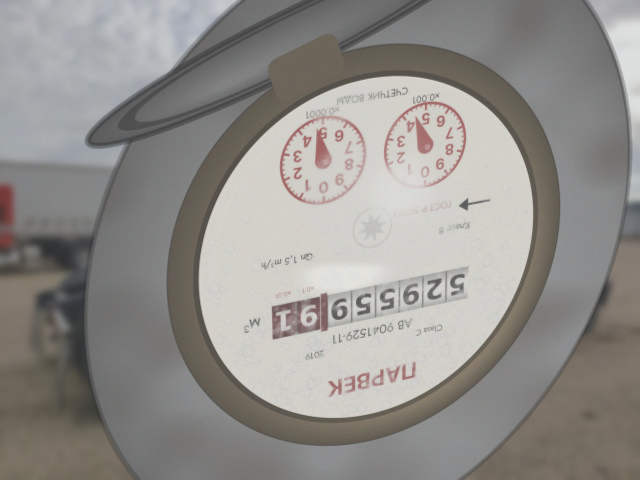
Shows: 529559.9144 m³
